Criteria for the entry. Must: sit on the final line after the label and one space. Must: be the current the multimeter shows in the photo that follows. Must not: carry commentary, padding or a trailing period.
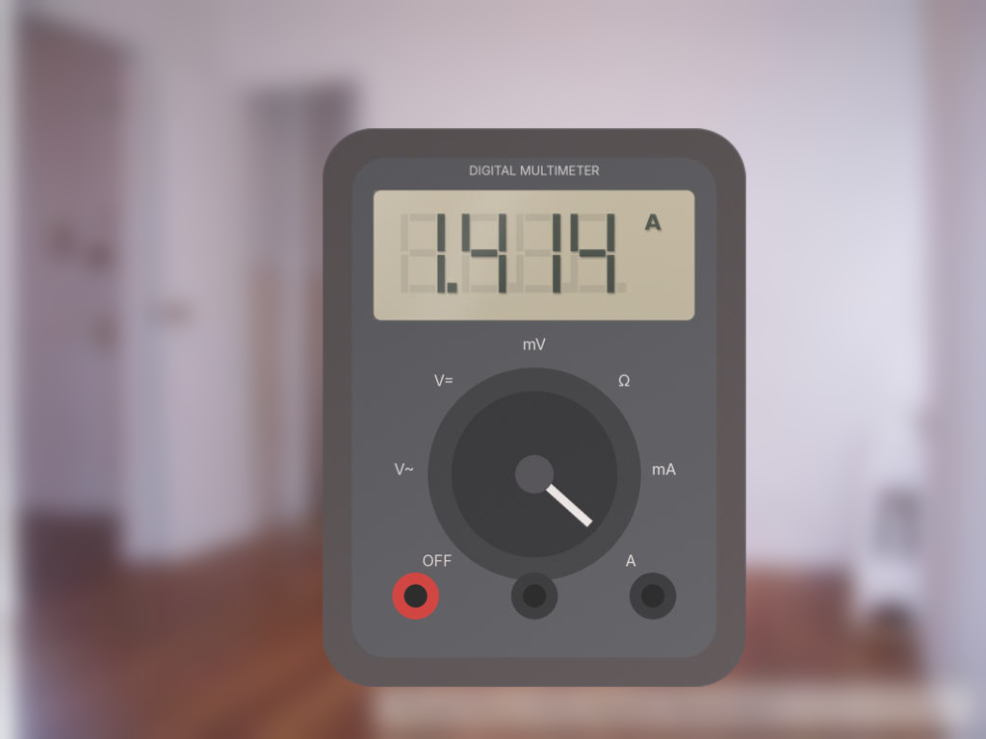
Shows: 1.414 A
